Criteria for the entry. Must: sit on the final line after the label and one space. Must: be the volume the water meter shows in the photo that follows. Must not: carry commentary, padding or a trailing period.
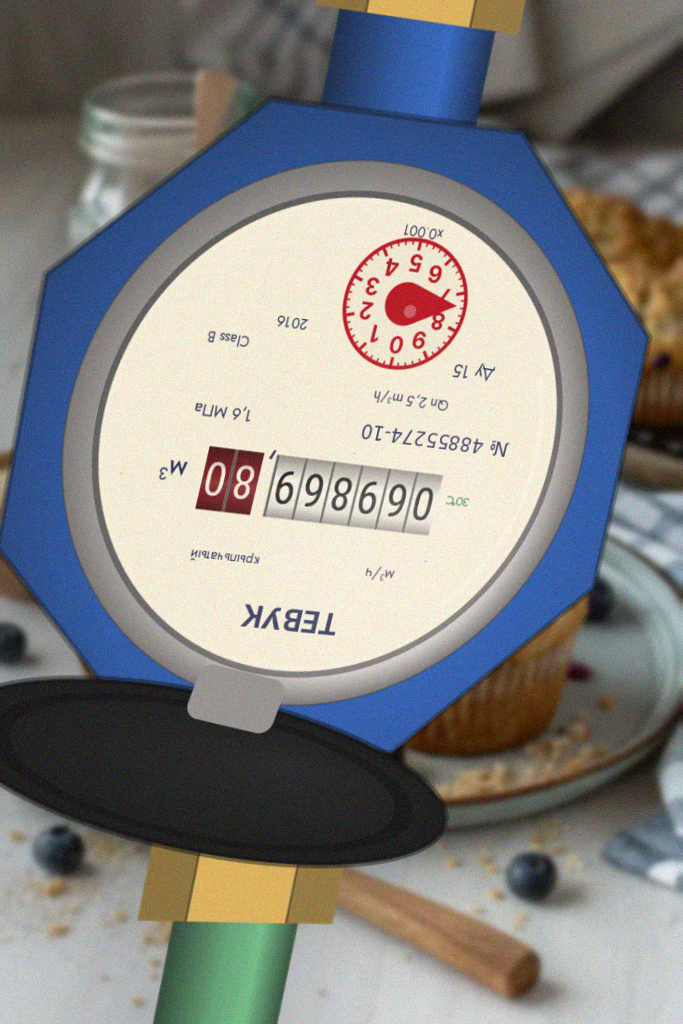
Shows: 69869.807 m³
